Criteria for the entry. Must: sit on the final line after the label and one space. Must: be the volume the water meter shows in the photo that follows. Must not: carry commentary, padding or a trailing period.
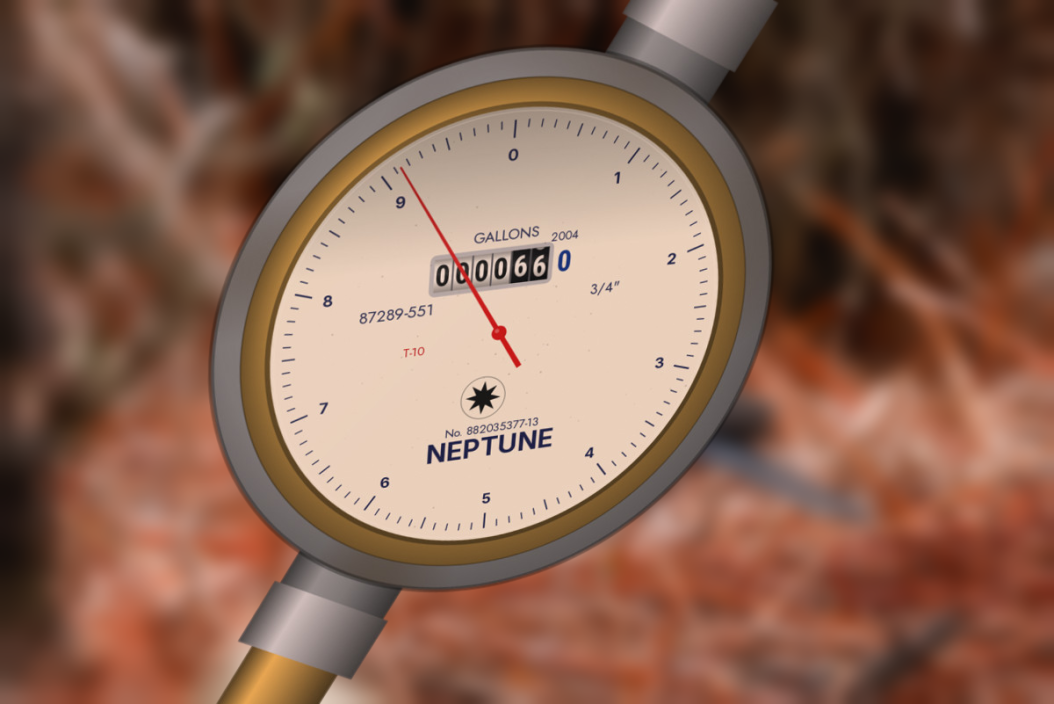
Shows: 659.1 gal
